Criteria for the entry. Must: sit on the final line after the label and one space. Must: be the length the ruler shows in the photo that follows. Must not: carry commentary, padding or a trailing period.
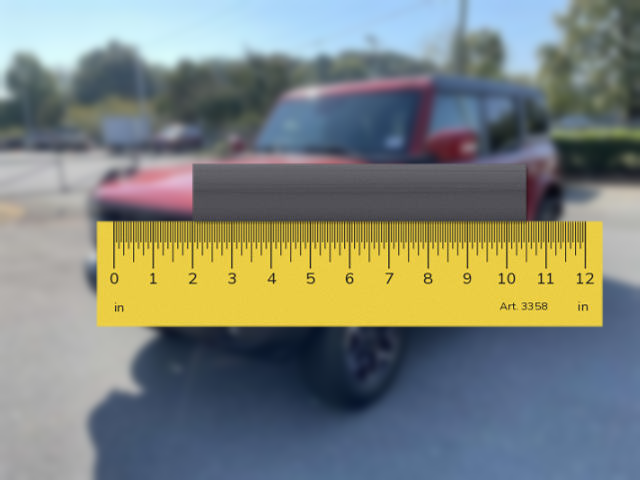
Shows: 8.5 in
